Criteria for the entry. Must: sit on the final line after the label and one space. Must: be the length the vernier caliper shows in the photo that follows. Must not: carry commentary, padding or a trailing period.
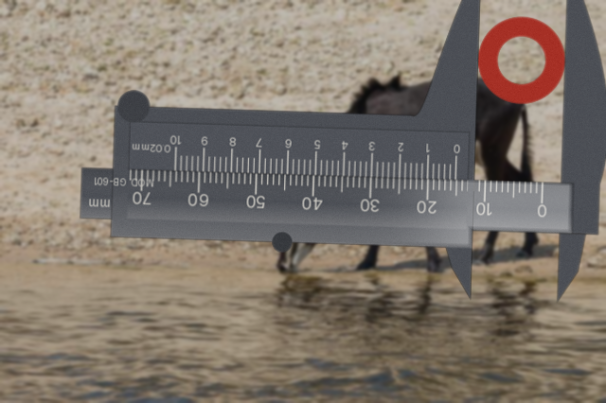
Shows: 15.2 mm
